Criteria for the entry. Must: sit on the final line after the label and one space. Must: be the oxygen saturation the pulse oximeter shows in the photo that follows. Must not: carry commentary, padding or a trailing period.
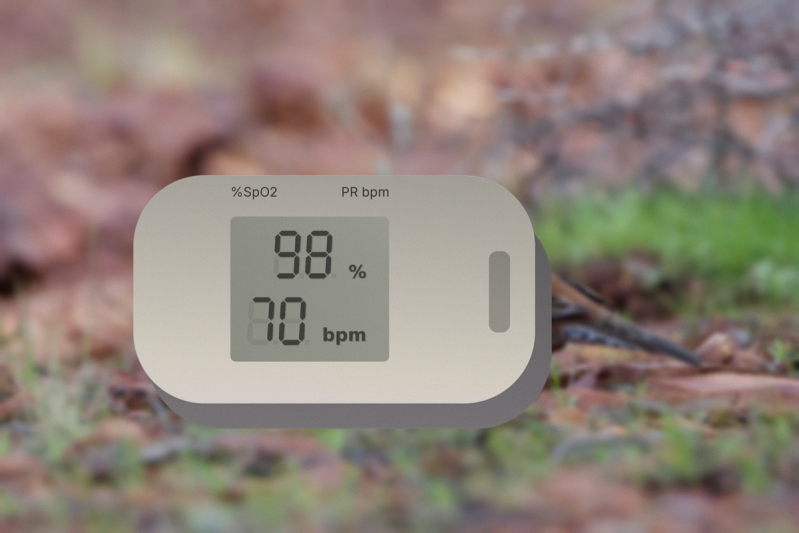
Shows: 98 %
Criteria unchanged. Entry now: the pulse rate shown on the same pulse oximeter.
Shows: 70 bpm
